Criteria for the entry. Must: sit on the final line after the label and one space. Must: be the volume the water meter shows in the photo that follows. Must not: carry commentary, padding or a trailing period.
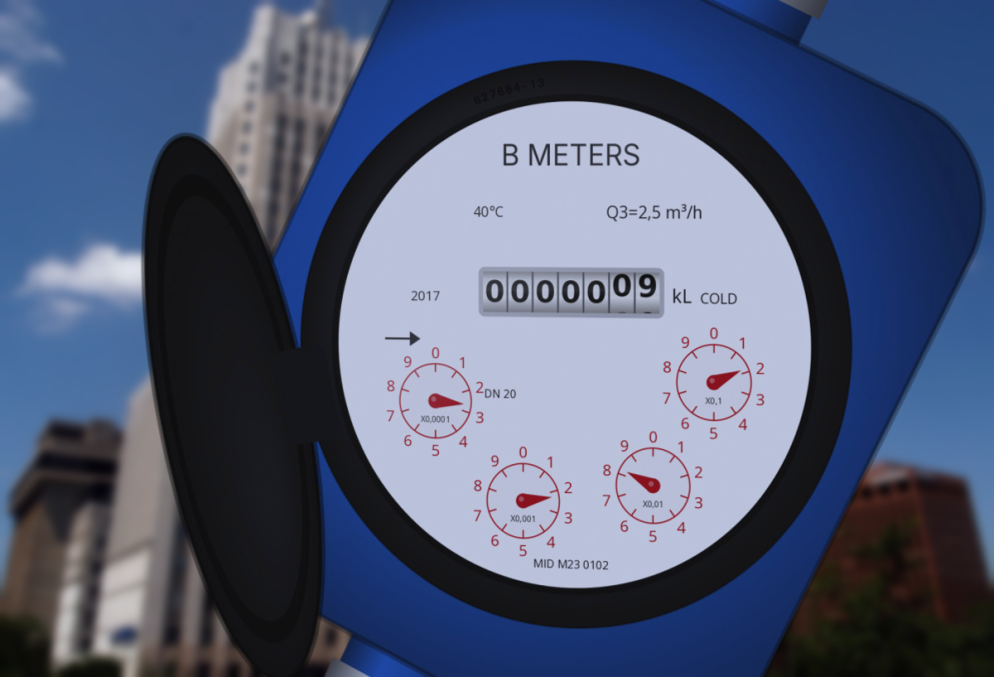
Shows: 9.1822 kL
